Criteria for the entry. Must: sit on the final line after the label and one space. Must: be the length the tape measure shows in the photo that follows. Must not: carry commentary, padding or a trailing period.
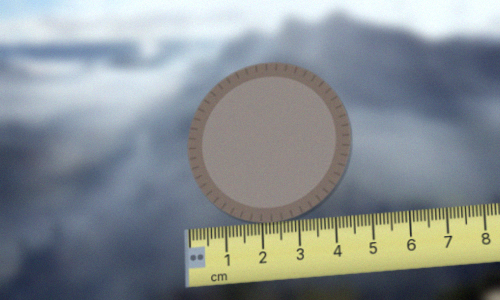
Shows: 4.5 cm
